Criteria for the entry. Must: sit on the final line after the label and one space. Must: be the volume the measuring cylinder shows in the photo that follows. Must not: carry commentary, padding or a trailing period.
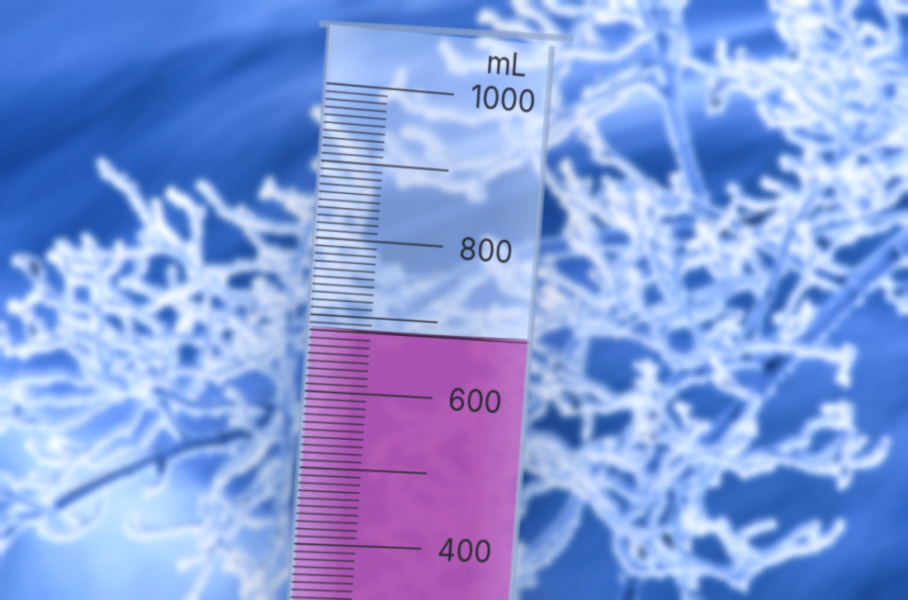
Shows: 680 mL
